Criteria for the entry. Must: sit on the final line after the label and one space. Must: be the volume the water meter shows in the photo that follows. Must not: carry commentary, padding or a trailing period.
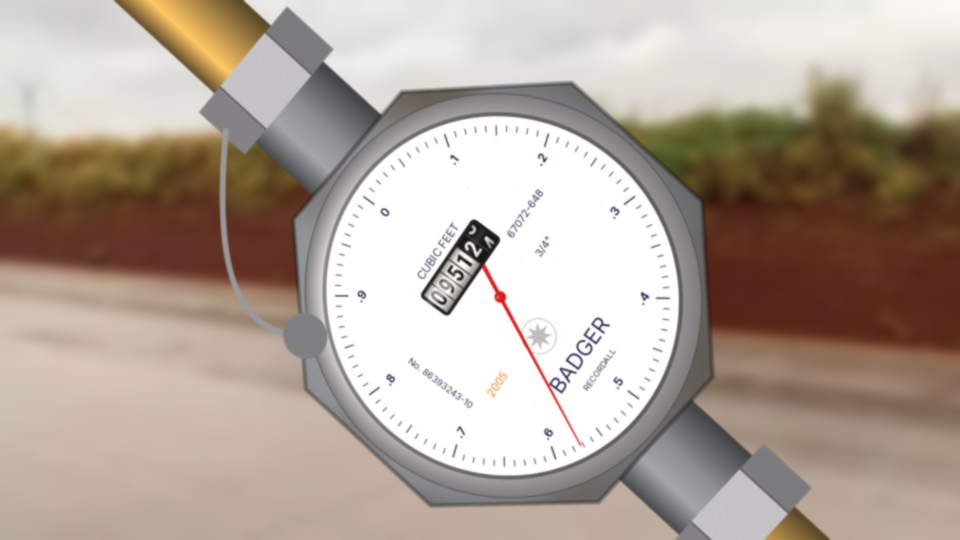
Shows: 95123.57 ft³
